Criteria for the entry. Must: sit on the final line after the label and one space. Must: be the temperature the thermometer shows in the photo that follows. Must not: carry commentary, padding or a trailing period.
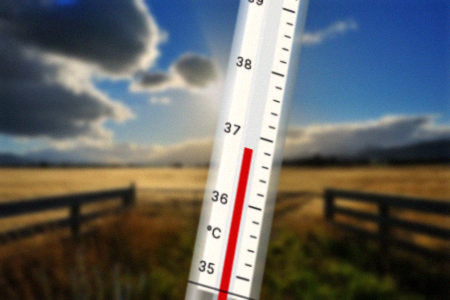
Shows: 36.8 °C
